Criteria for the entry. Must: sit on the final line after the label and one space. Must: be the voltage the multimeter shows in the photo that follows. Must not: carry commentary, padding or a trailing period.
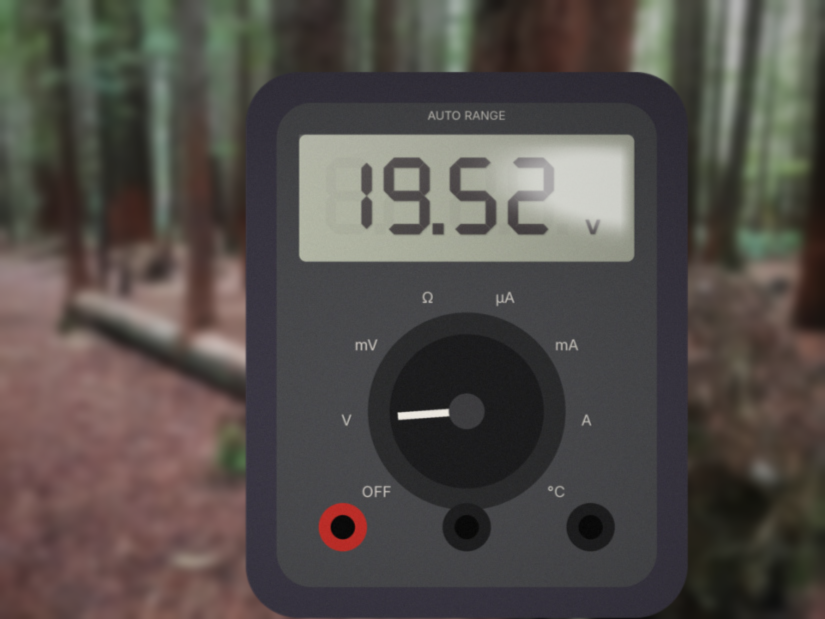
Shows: 19.52 V
